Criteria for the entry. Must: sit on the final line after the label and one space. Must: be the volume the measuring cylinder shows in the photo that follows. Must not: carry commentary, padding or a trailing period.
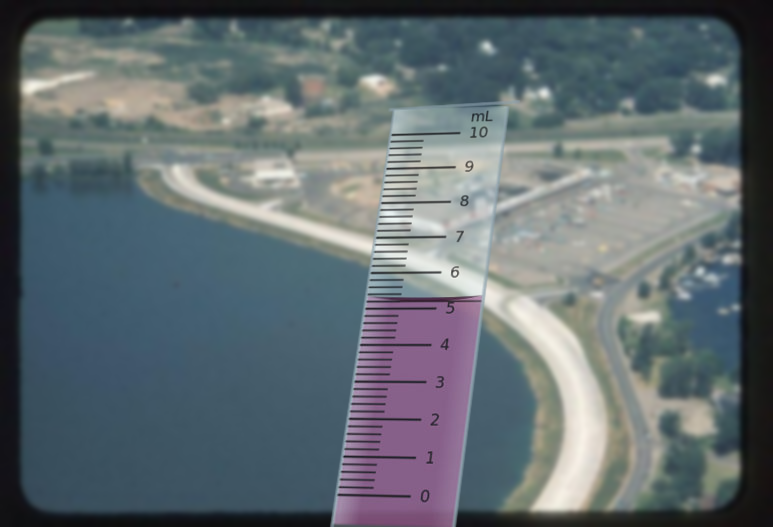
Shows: 5.2 mL
